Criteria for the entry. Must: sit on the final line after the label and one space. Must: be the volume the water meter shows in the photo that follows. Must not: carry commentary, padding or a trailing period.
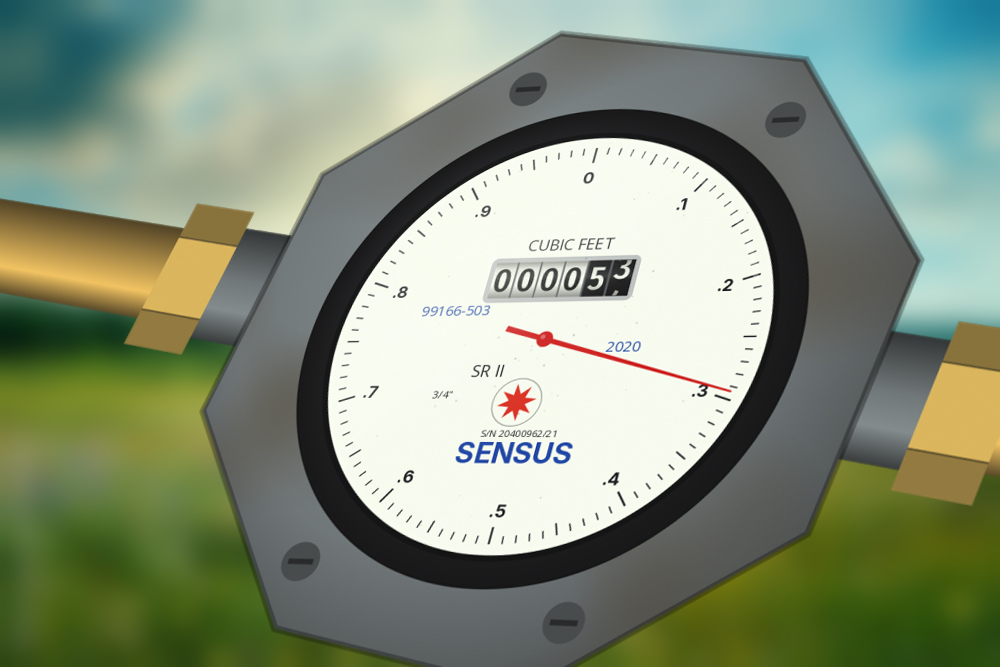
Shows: 53.29 ft³
